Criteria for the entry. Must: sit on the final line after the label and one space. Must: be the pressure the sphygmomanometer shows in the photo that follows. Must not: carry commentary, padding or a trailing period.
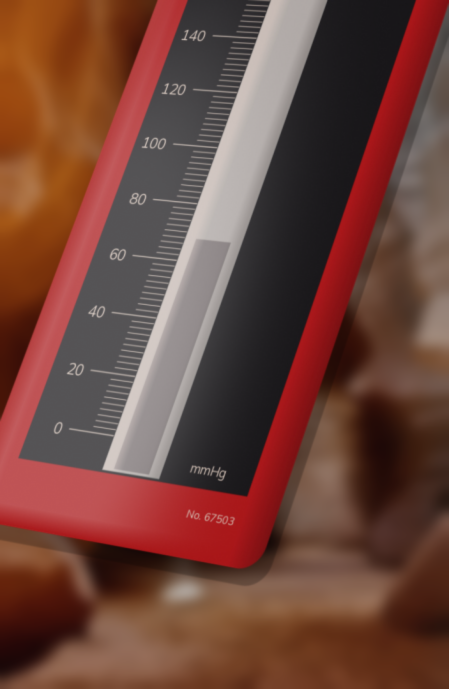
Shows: 68 mmHg
